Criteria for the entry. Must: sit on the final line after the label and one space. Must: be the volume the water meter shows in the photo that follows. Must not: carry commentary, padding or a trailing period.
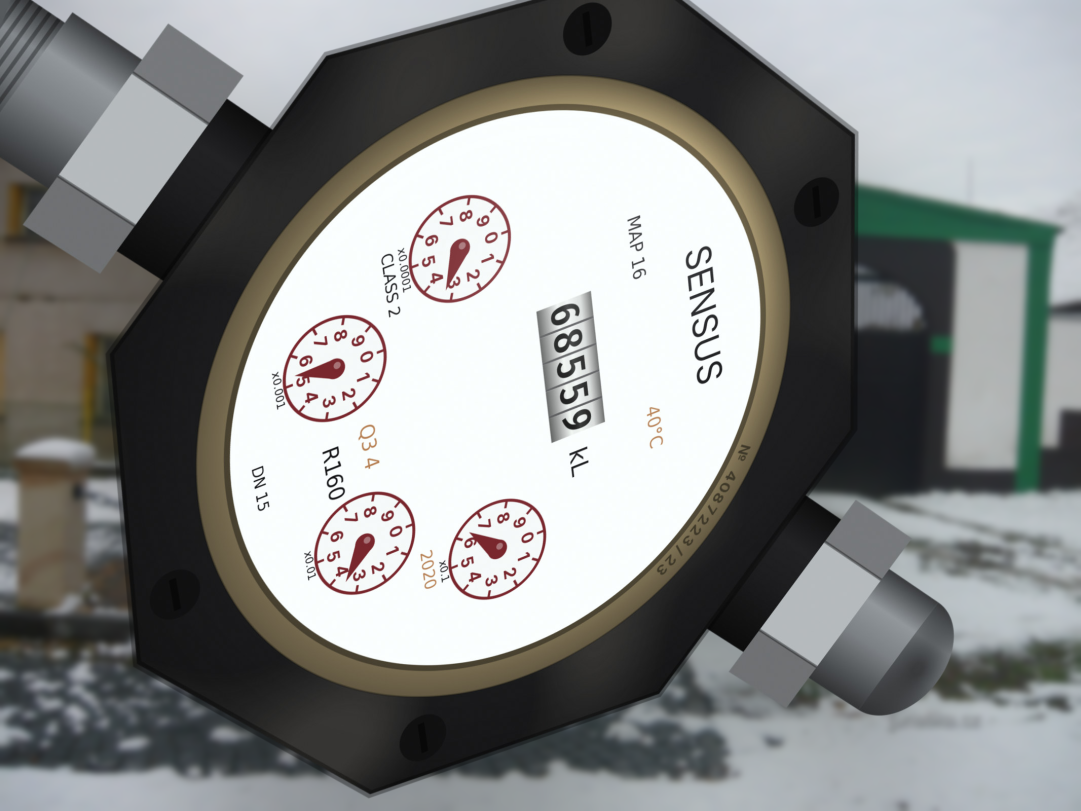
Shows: 68559.6353 kL
